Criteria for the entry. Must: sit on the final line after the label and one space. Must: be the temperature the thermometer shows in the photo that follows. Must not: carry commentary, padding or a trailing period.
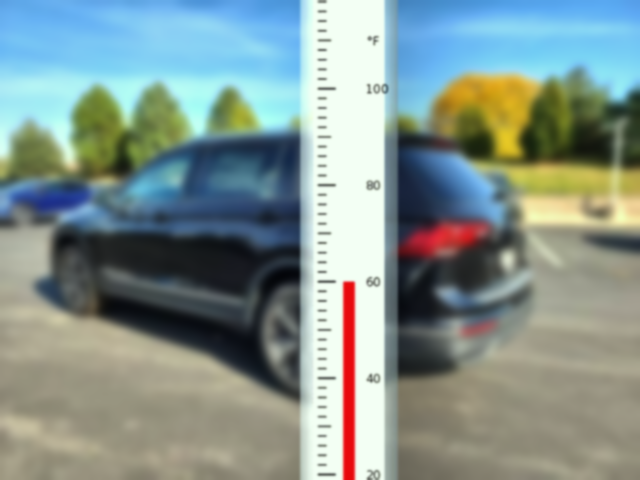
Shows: 60 °F
